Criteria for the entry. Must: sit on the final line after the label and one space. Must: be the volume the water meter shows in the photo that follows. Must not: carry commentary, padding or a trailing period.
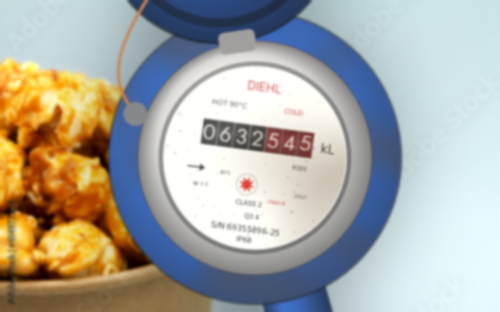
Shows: 632.545 kL
